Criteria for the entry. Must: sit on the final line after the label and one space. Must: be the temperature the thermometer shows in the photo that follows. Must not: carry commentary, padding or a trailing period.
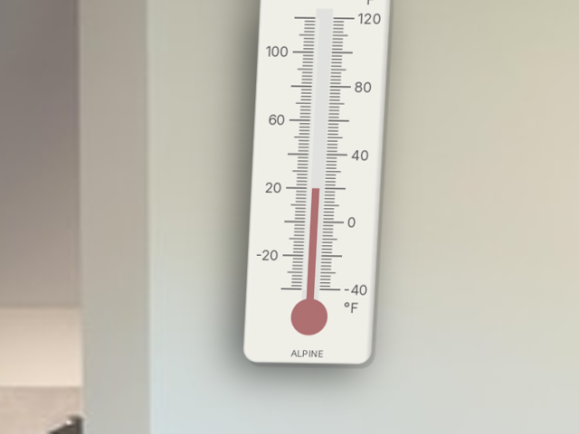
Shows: 20 °F
